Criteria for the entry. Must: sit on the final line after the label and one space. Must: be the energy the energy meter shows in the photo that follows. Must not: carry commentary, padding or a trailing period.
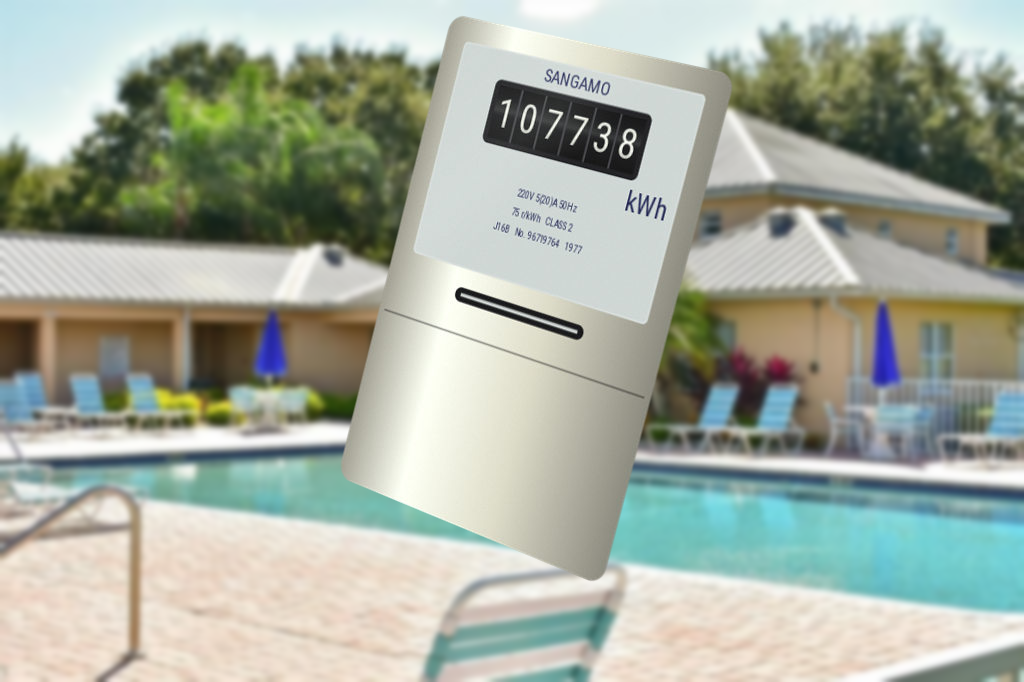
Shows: 107738 kWh
